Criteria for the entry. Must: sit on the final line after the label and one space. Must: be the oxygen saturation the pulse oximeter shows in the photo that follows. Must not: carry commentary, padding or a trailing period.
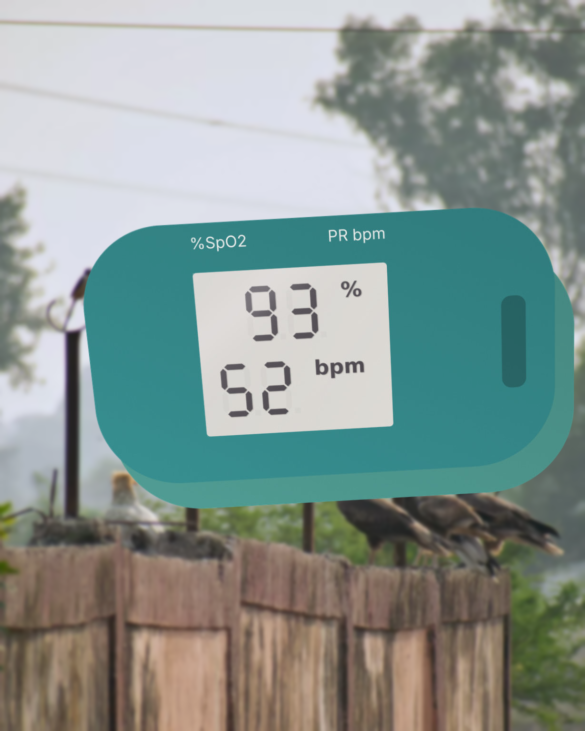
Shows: 93 %
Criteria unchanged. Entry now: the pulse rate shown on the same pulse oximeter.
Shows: 52 bpm
